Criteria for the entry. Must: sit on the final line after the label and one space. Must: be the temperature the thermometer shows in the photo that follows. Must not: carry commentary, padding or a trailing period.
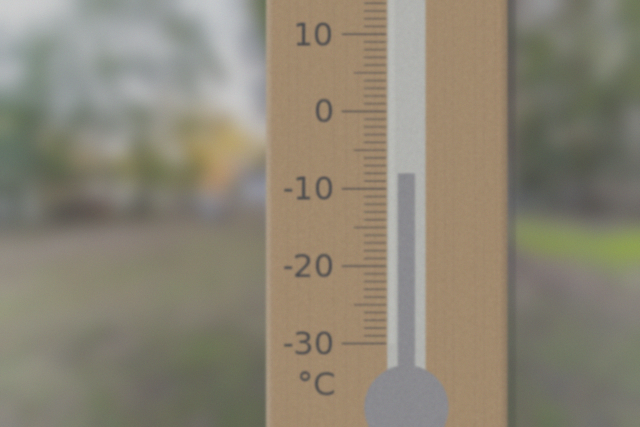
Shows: -8 °C
